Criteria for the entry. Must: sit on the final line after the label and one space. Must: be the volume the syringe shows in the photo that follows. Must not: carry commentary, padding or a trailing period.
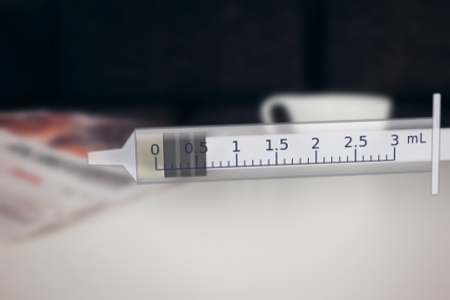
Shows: 0.1 mL
